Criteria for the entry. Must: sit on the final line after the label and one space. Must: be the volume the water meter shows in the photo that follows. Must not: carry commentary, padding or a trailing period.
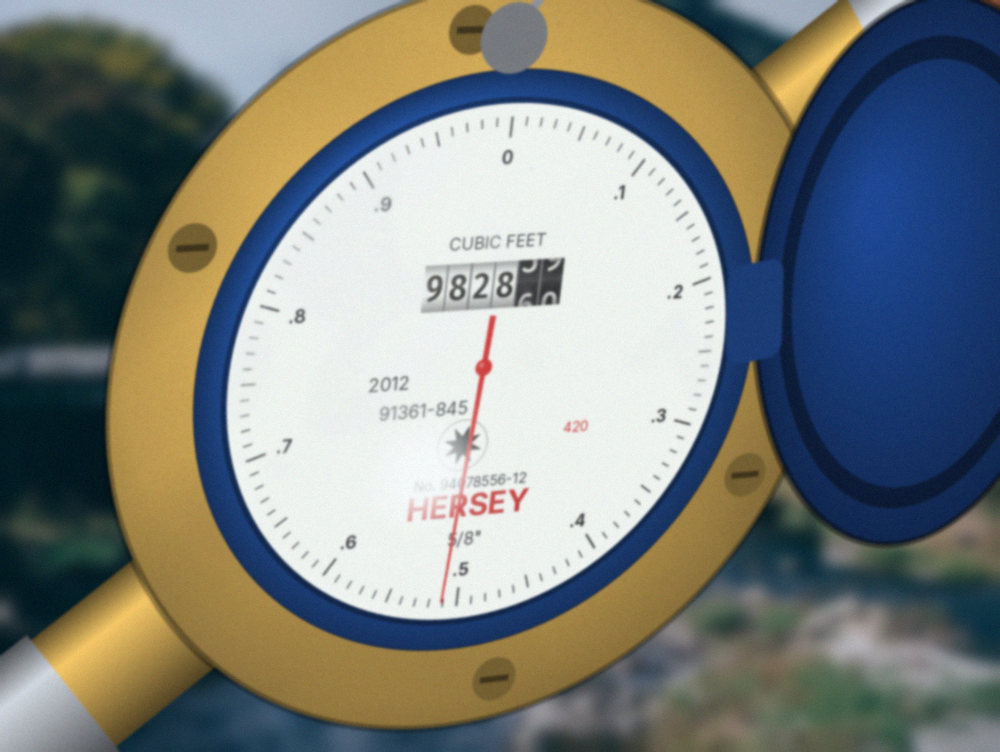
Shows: 982859.51 ft³
